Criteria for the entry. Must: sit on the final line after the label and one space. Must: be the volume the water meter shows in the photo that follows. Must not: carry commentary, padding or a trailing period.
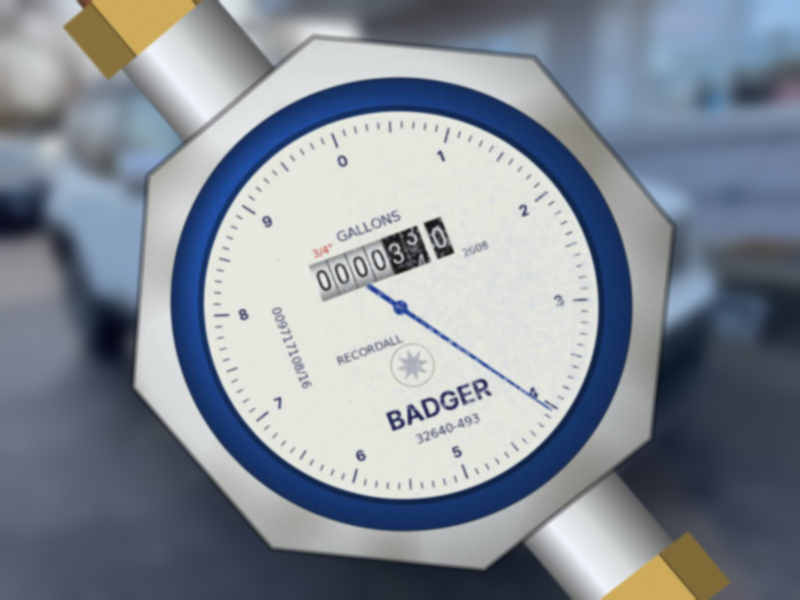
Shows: 334.0 gal
